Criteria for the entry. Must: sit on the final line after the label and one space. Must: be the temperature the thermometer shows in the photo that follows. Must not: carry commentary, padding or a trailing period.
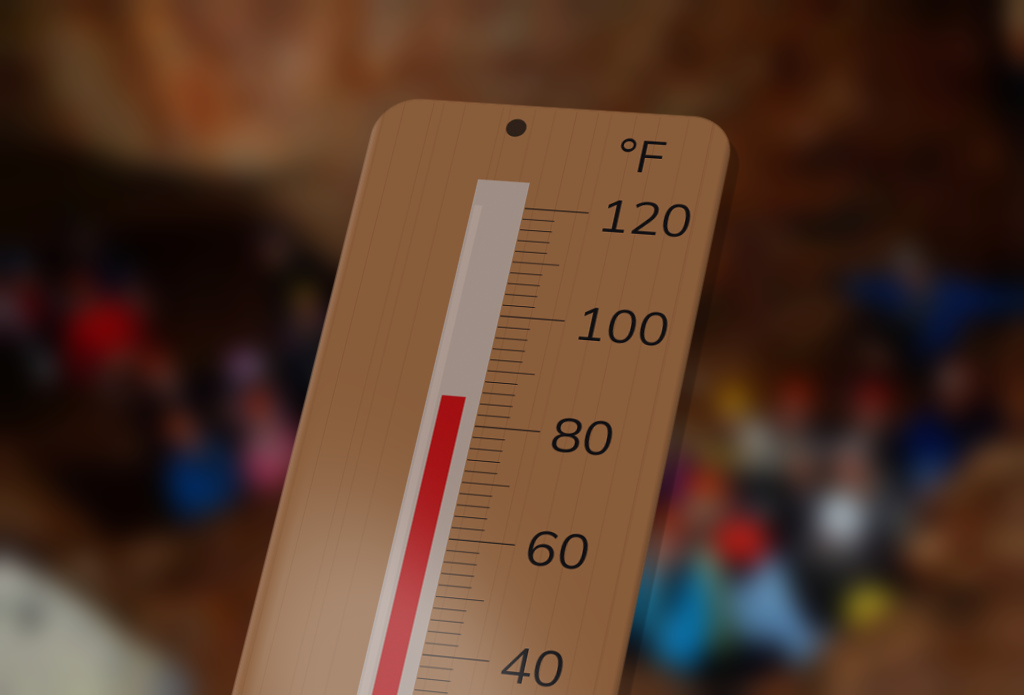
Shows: 85 °F
